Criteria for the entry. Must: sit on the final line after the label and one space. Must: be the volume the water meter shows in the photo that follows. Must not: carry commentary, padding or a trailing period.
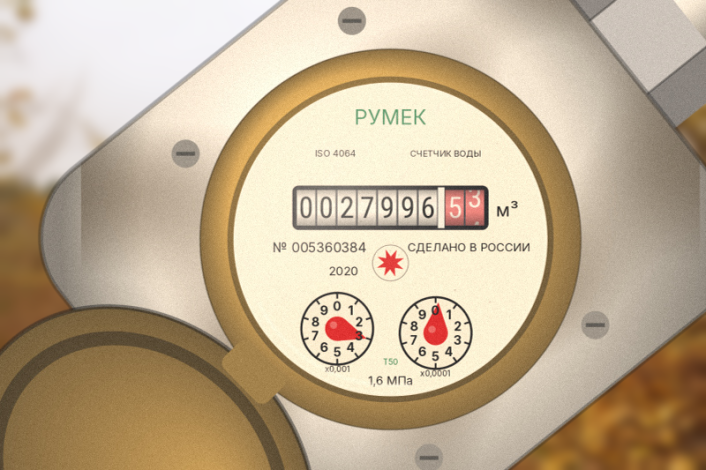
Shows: 27996.5330 m³
